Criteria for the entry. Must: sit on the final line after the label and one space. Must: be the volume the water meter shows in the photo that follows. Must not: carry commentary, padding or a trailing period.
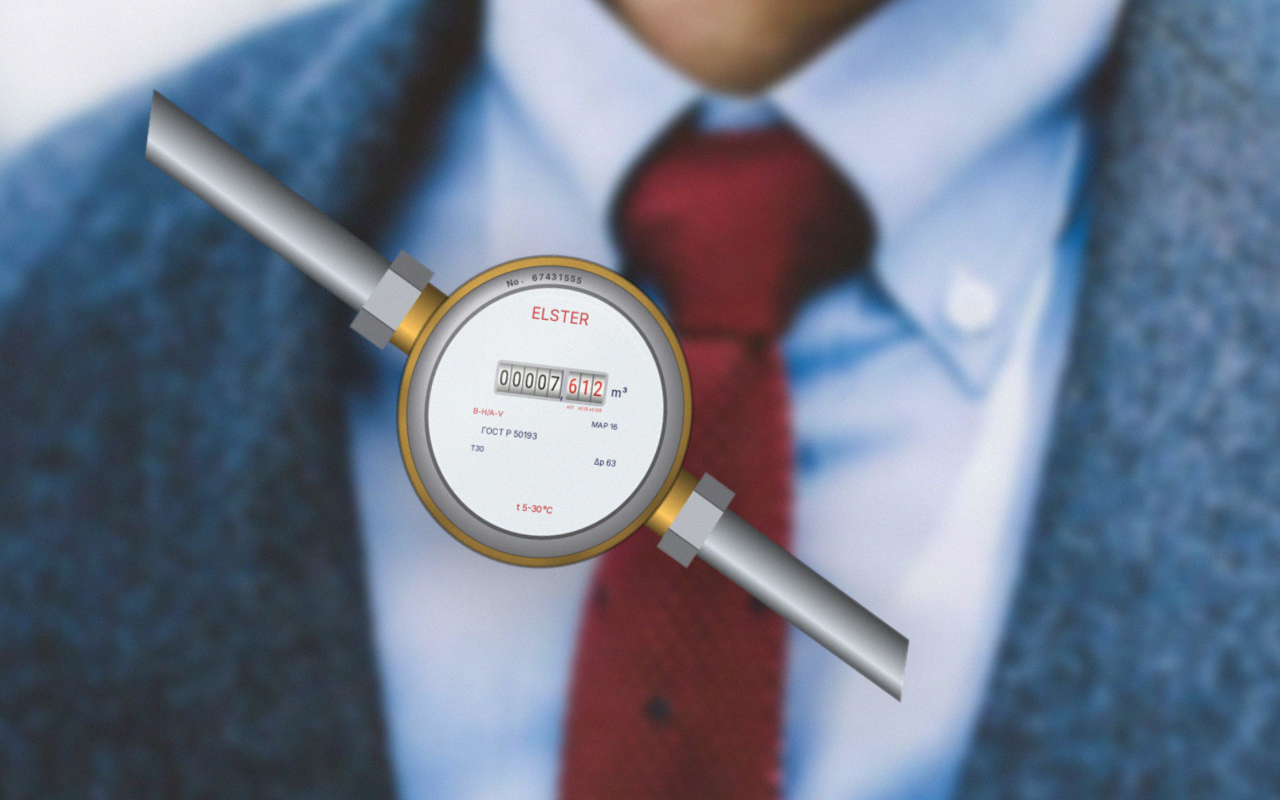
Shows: 7.612 m³
